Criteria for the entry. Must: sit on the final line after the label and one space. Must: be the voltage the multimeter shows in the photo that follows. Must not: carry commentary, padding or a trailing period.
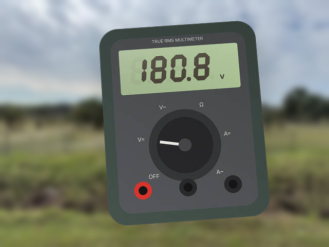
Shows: 180.8 V
